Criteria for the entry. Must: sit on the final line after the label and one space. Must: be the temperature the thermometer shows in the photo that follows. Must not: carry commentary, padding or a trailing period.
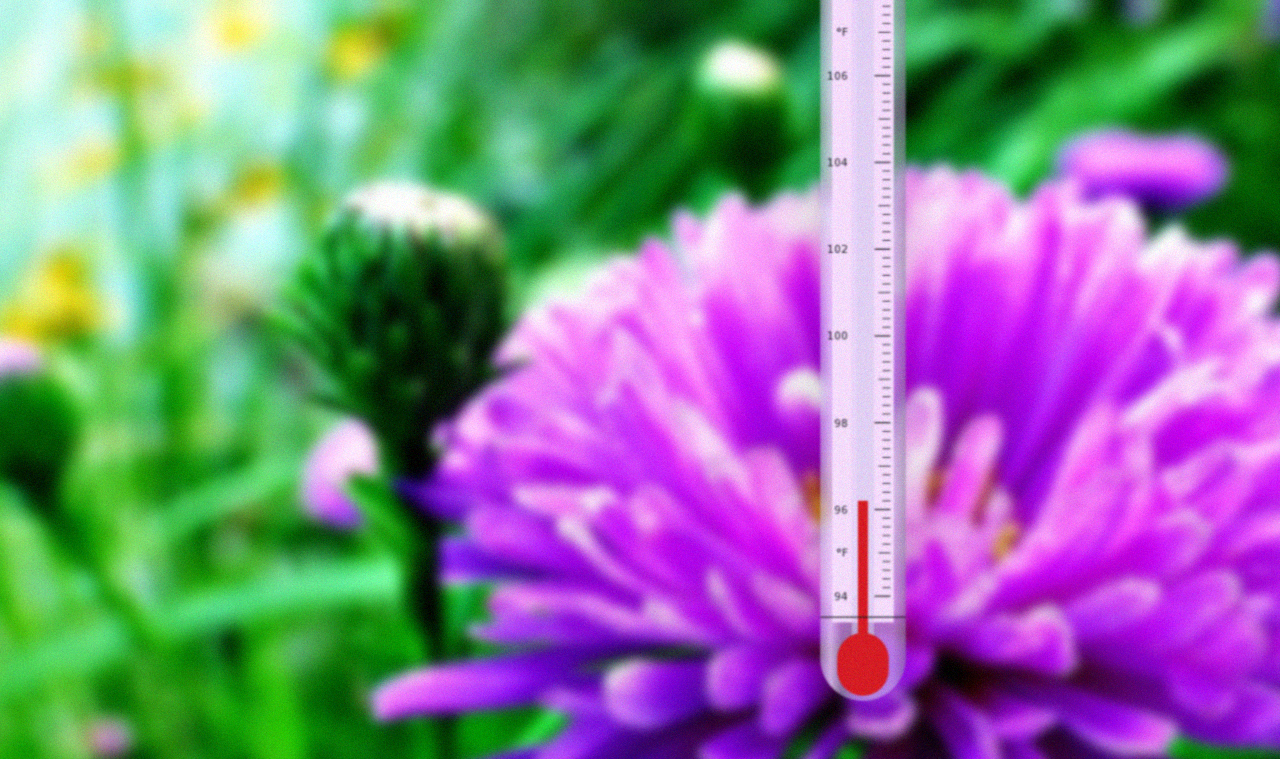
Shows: 96.2 °F
